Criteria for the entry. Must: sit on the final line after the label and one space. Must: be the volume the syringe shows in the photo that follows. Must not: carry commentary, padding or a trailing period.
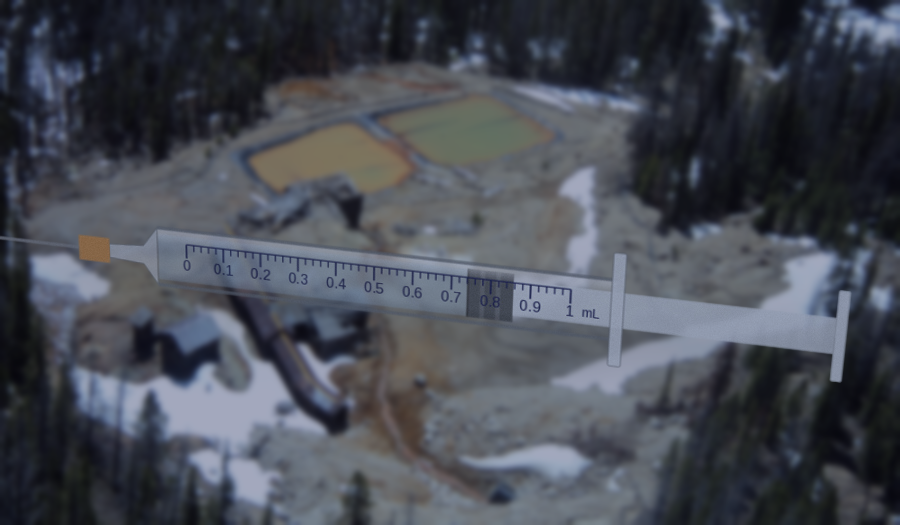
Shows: 0.74 mL
